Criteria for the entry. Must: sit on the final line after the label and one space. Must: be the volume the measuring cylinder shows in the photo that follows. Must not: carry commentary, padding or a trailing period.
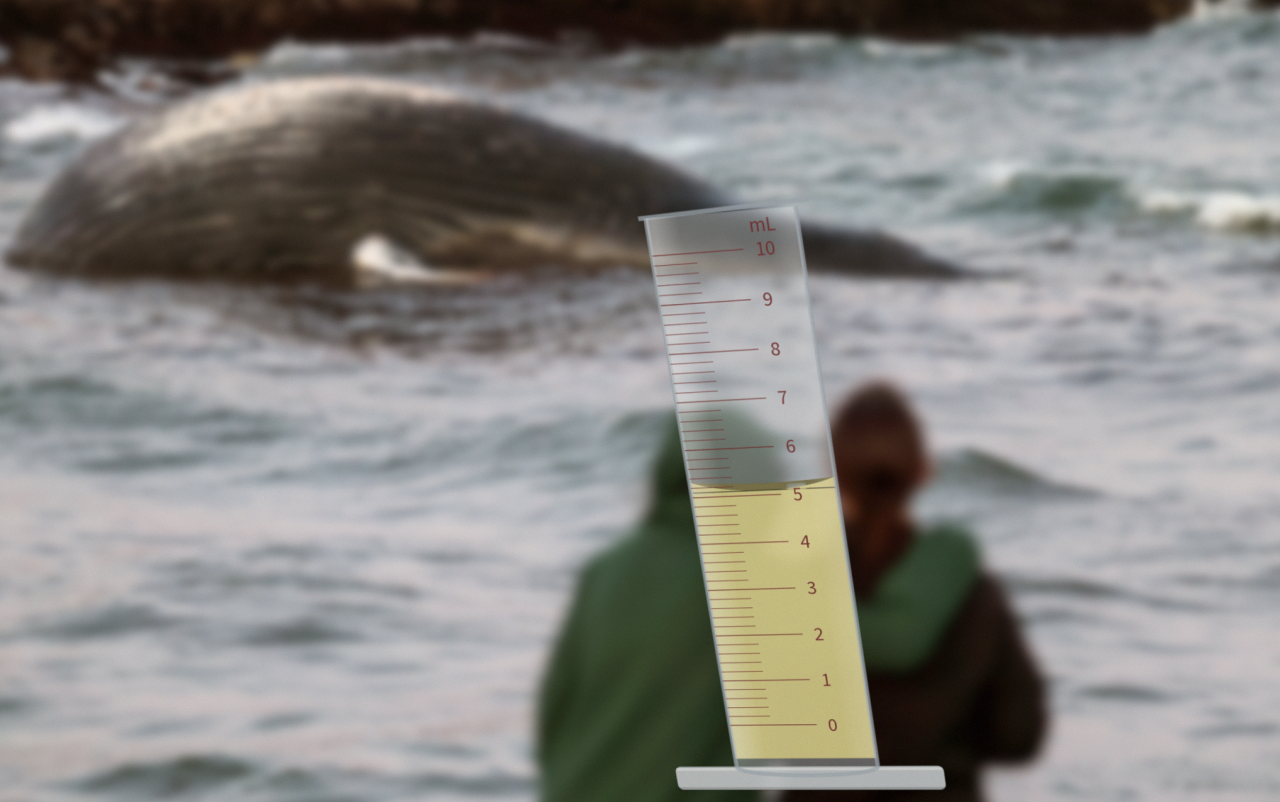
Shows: 5.1 mL
